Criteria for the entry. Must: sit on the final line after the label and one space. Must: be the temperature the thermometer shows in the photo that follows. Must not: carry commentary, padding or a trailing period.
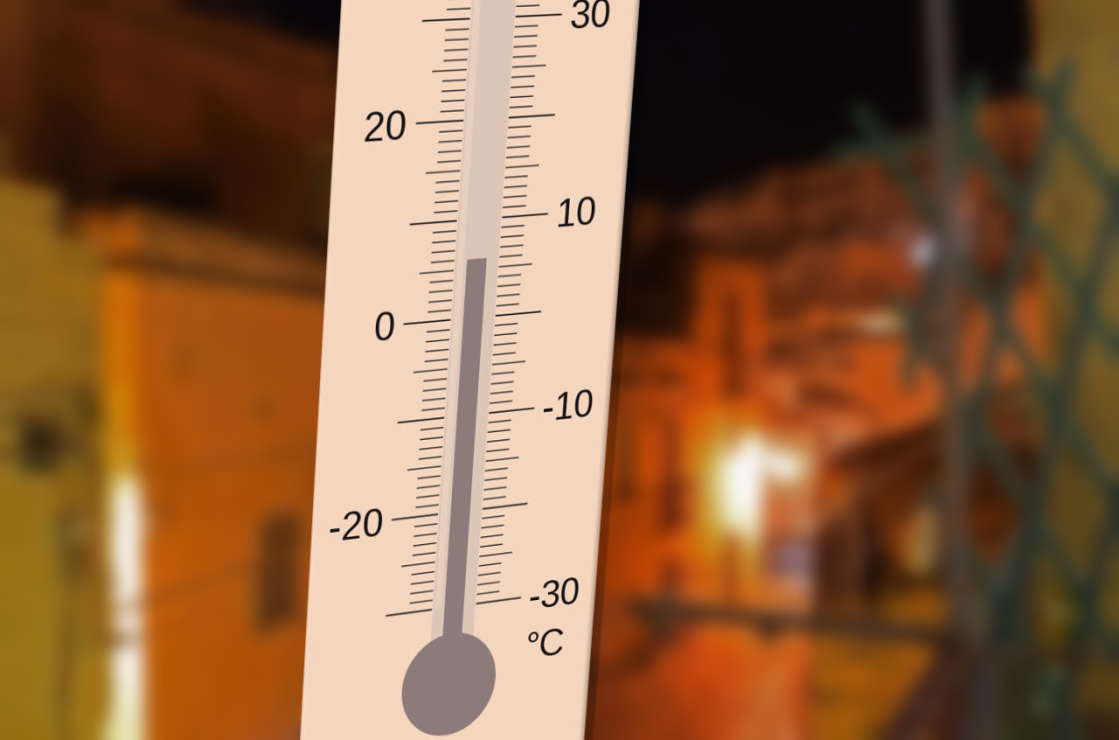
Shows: 6 °C
